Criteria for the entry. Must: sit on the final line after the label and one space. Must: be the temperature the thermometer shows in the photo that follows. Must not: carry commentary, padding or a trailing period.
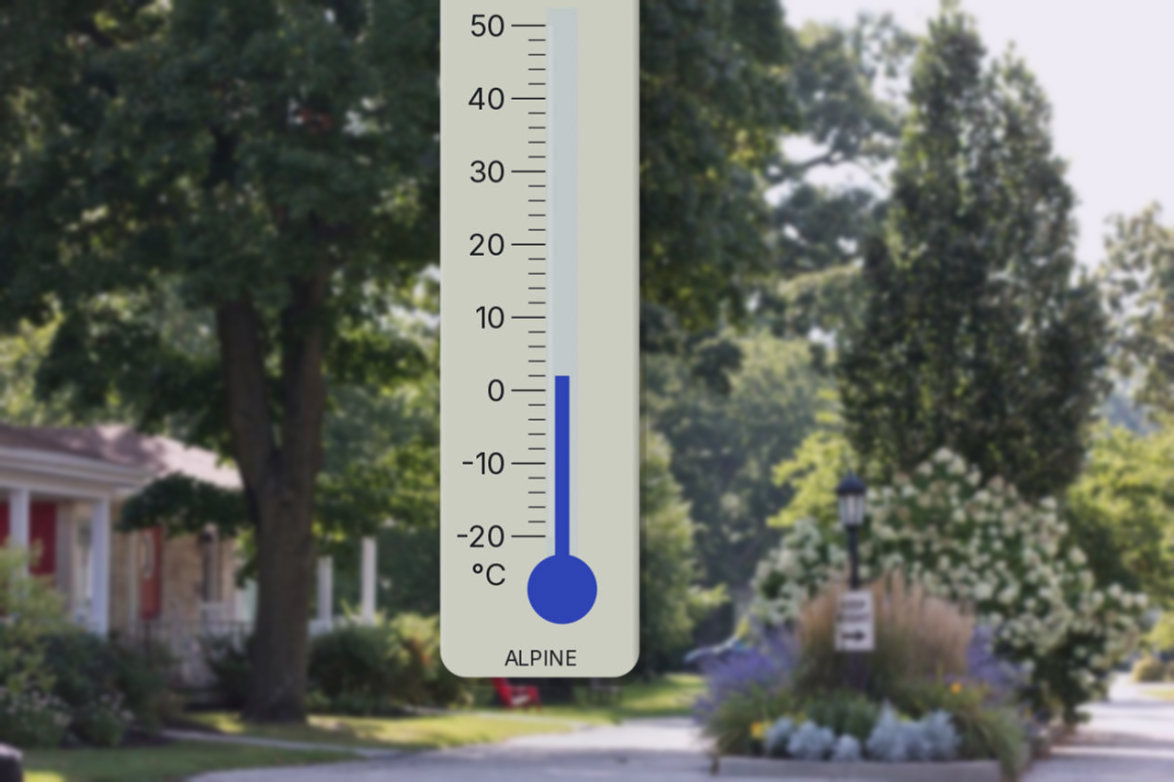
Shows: 2 °C
